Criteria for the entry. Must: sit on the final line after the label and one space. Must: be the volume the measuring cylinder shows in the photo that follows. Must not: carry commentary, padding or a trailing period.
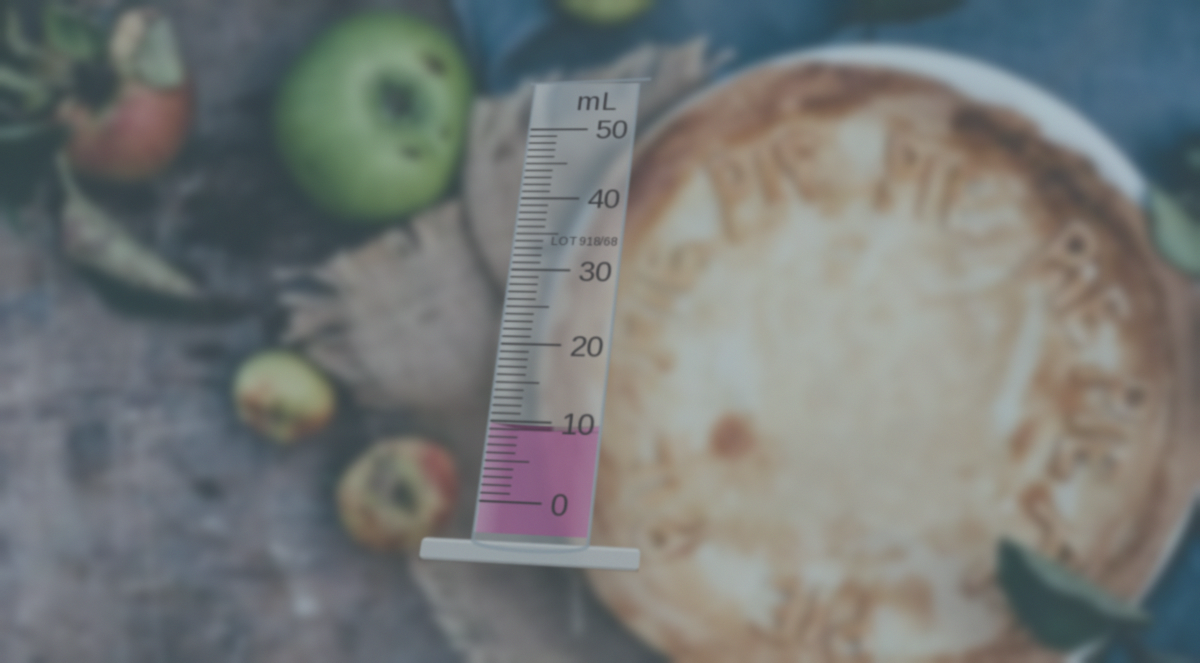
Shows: 9 mL
